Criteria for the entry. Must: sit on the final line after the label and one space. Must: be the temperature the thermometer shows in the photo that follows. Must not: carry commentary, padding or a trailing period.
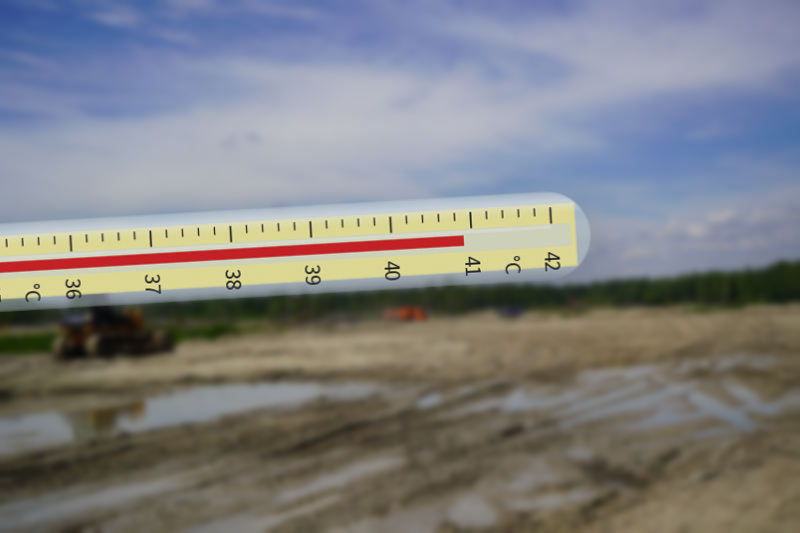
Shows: 40.9 °C
